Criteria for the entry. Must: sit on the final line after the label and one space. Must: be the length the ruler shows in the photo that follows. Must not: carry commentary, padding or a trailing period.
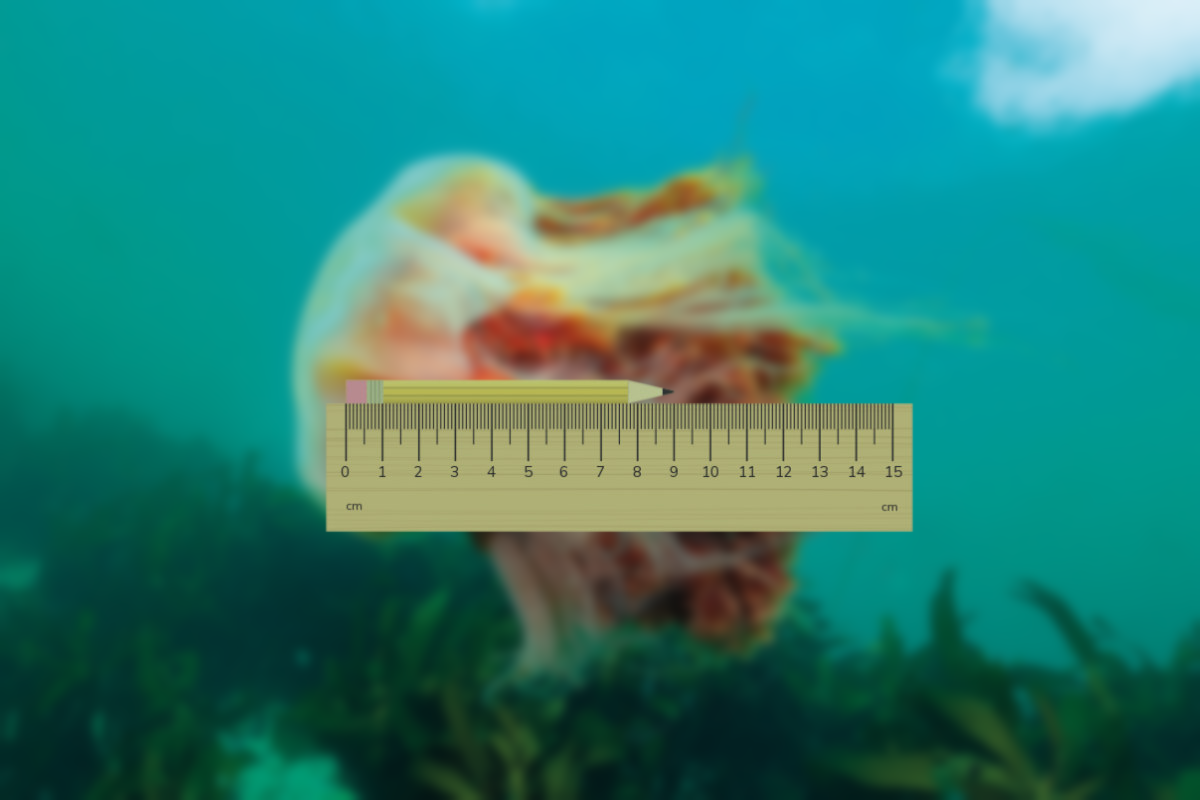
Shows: 9 cm
